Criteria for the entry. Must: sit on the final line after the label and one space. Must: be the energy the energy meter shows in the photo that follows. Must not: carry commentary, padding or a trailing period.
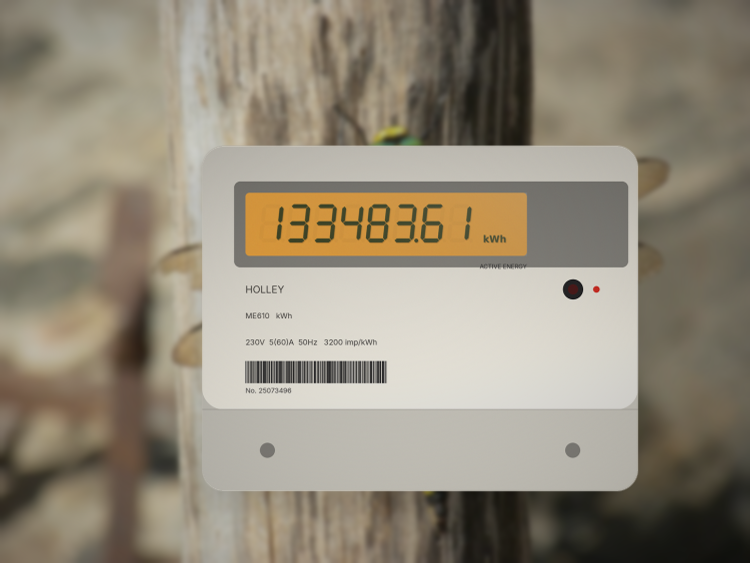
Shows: 133483.61 kWh
